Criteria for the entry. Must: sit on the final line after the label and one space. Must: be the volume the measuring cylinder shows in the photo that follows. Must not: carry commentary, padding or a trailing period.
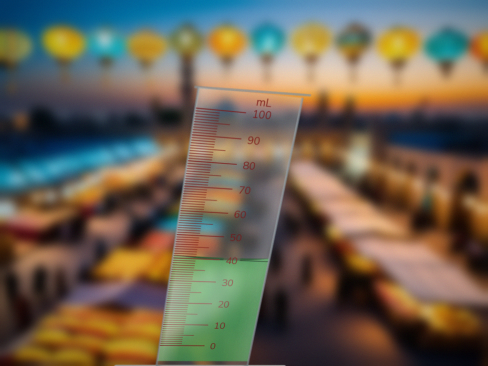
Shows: 40 mL
